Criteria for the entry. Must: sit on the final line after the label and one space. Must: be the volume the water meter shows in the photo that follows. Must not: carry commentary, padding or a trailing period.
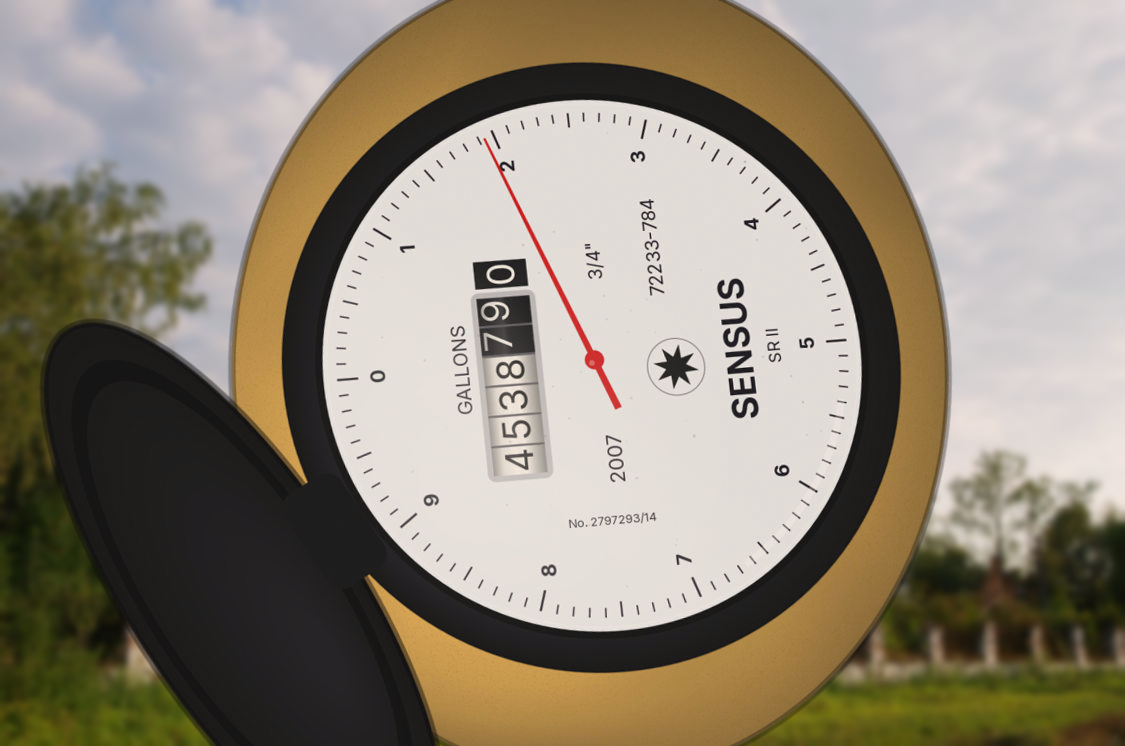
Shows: 4538791.9 gal
